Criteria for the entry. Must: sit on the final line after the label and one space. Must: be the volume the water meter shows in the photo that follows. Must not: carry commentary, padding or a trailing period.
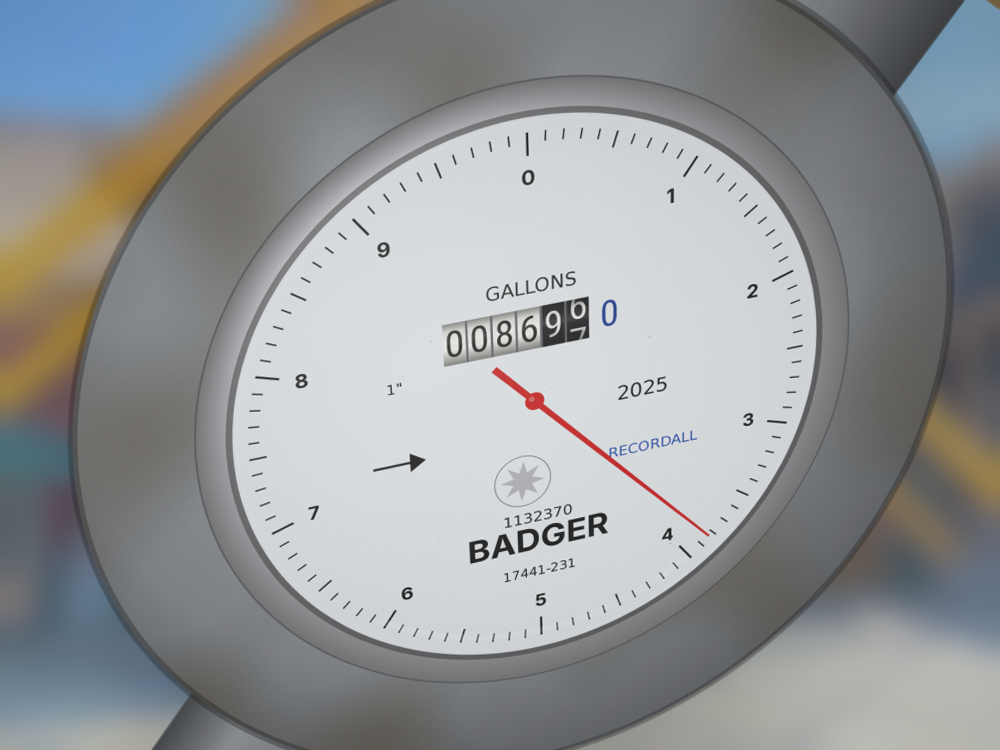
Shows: 86963.8 gal
